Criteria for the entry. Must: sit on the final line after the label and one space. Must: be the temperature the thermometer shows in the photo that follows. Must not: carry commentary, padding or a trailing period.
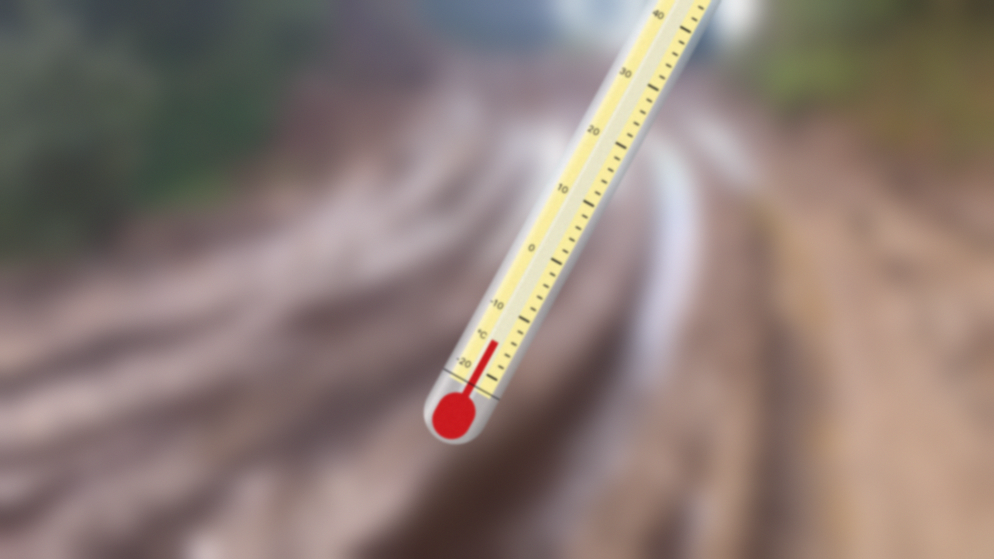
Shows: -15 °C
